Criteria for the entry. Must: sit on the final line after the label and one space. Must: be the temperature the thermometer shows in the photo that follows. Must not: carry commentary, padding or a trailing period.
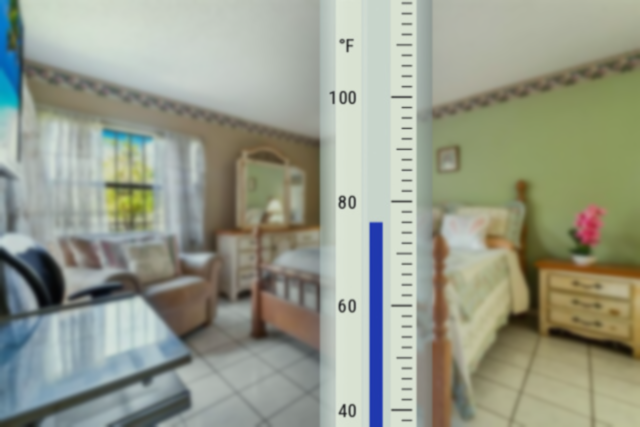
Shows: 76 °F
